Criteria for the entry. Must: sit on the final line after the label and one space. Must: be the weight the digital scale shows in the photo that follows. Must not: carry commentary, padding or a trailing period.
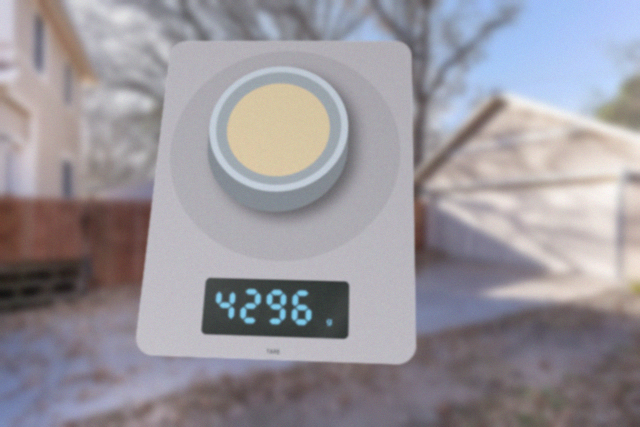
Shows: 4296 g
